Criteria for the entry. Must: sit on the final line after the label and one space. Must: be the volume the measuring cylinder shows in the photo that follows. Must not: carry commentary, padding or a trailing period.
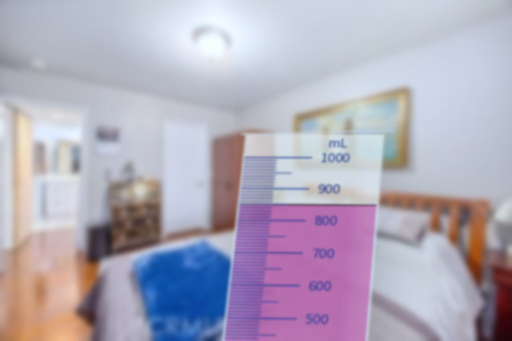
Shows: 850 mL
